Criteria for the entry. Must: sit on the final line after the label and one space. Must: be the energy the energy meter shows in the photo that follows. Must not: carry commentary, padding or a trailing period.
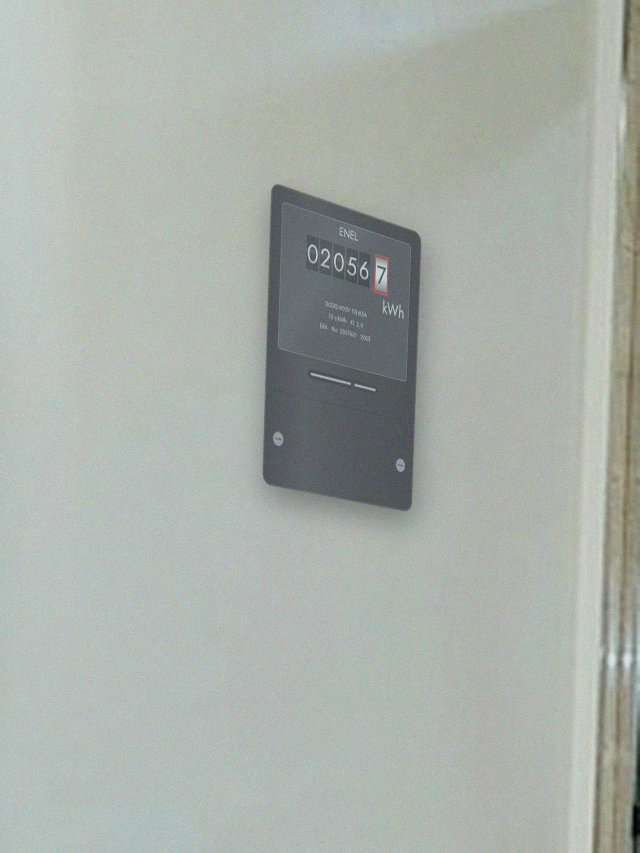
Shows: 2056.7 kWh
